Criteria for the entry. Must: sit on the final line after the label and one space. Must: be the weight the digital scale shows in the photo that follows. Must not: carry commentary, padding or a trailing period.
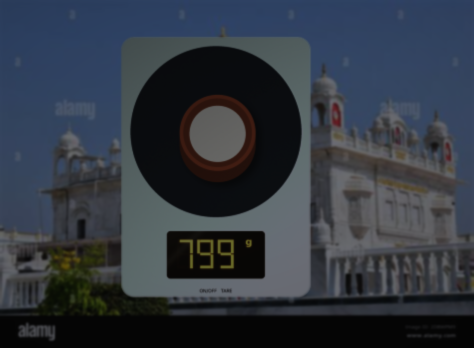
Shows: 799 g
